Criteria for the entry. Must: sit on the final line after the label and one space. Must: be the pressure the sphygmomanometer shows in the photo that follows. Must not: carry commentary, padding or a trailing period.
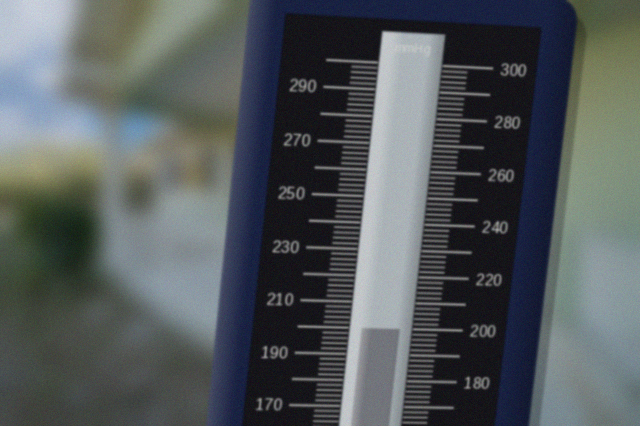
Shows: 200 mmHg
